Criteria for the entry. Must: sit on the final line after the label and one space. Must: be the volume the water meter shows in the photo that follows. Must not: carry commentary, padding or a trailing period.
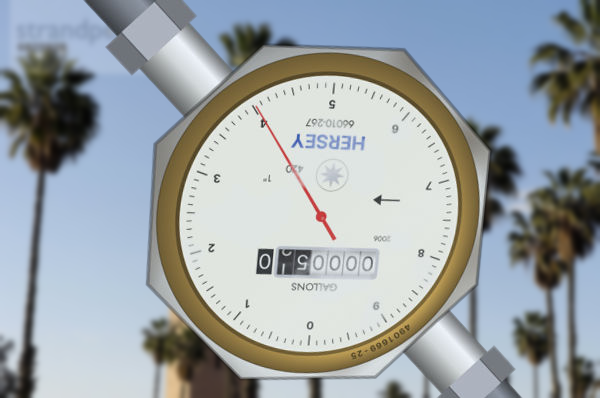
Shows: 514.0 gal
